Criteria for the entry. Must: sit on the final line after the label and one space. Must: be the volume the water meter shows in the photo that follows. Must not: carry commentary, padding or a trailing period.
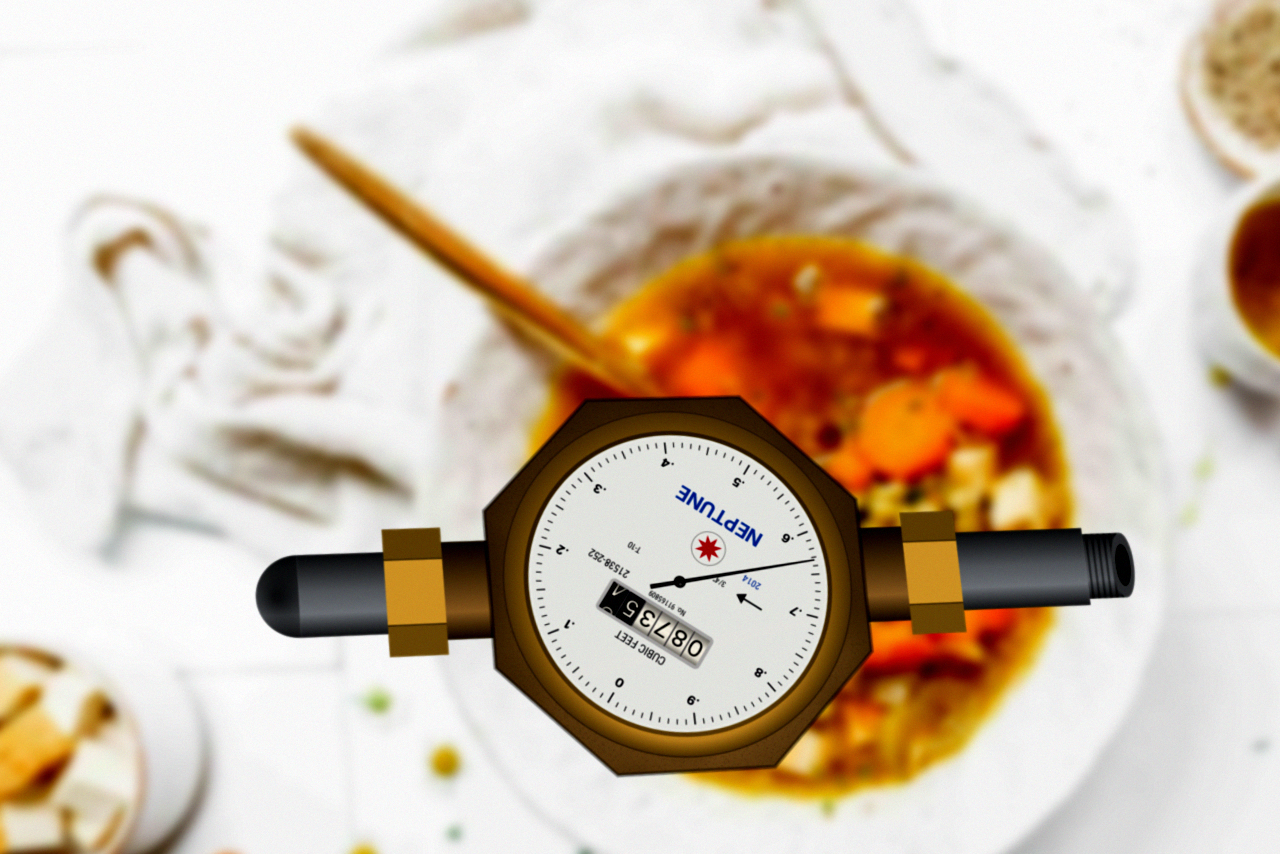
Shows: 87353.63 ft³
